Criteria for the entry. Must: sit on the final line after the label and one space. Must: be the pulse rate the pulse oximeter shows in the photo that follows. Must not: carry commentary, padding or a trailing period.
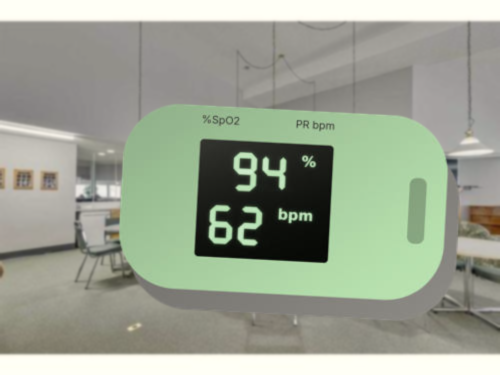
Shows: 62 bpm
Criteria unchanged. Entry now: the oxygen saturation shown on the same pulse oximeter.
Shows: 94 %
